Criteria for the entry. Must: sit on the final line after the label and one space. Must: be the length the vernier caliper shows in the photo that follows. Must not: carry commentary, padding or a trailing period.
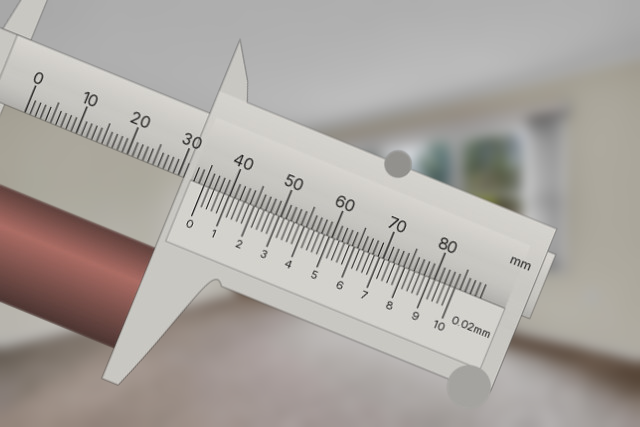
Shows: 35.0 mm
